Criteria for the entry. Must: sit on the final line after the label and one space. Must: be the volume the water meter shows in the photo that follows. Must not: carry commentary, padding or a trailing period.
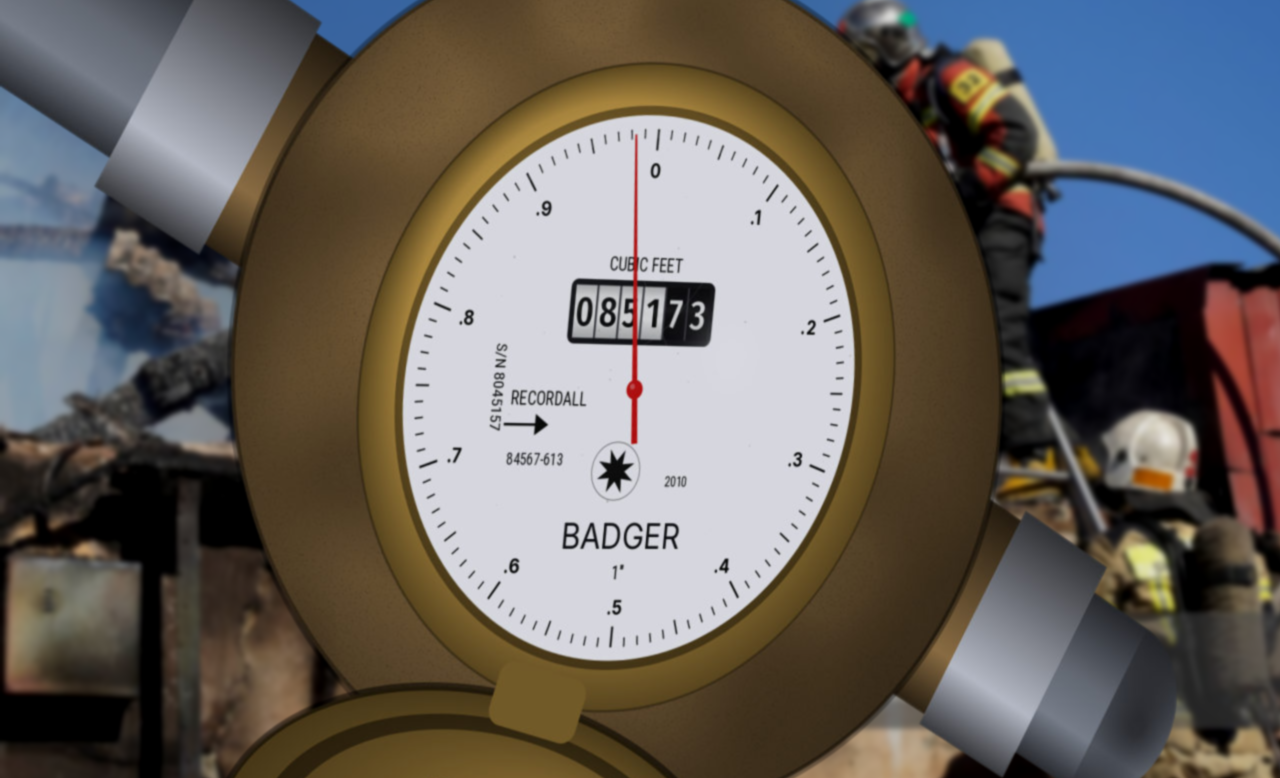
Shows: 85172.98 ft³
